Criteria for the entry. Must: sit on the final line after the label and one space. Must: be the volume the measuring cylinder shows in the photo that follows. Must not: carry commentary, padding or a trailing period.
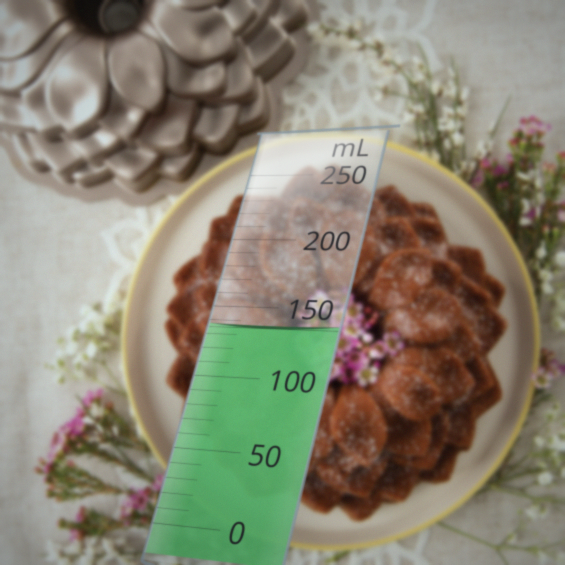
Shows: 135 mL
